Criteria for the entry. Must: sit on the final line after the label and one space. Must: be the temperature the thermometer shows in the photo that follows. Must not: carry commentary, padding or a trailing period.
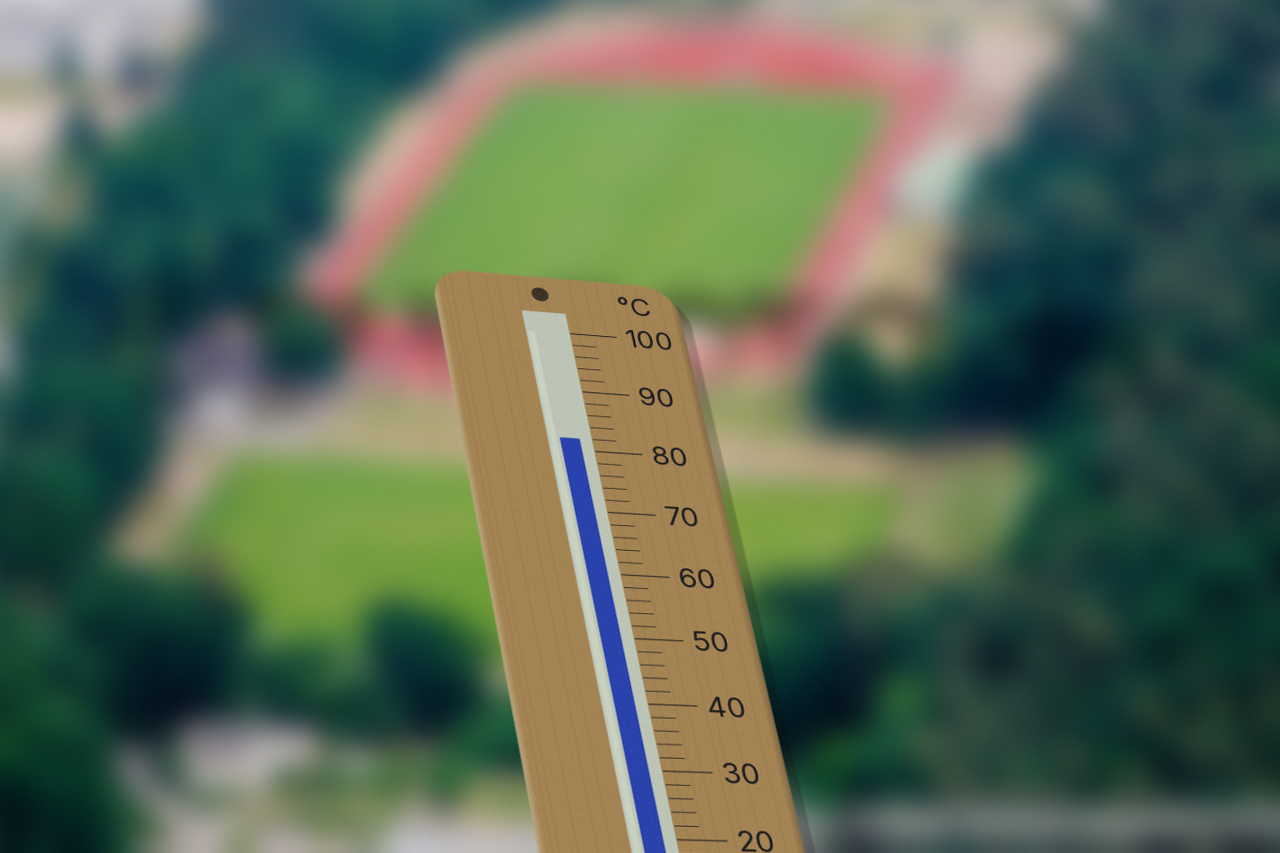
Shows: 82 °C
